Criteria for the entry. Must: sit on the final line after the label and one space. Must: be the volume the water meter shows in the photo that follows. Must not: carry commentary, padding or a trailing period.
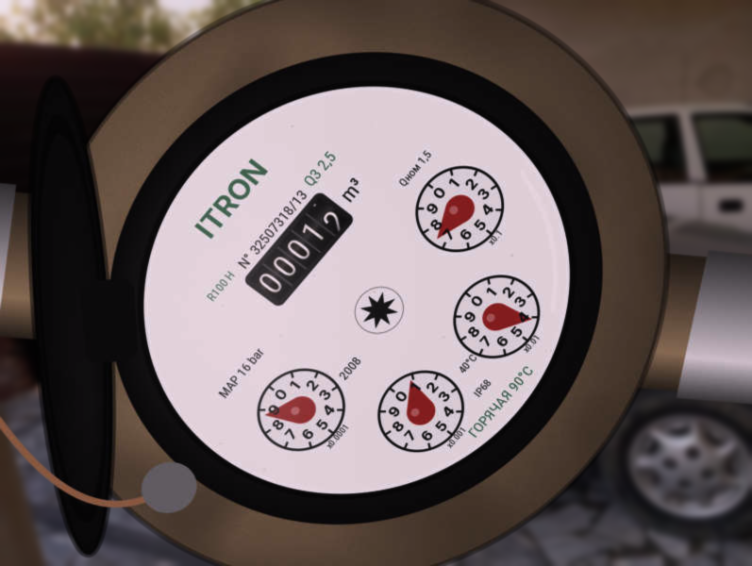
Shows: 11.7408 m³
